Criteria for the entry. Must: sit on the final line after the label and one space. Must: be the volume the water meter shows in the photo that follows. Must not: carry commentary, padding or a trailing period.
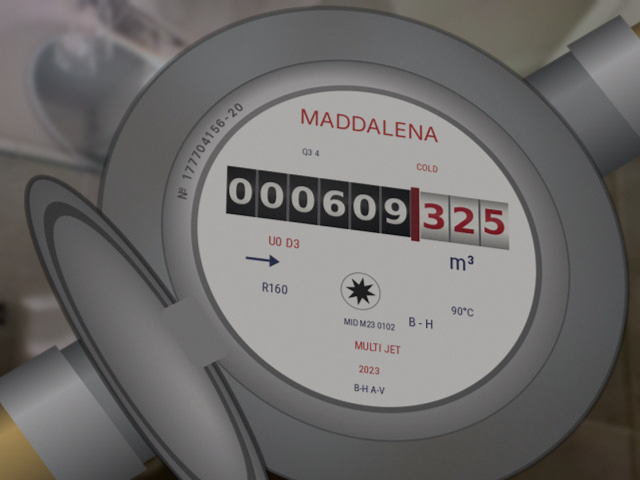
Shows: 609.325 m³
